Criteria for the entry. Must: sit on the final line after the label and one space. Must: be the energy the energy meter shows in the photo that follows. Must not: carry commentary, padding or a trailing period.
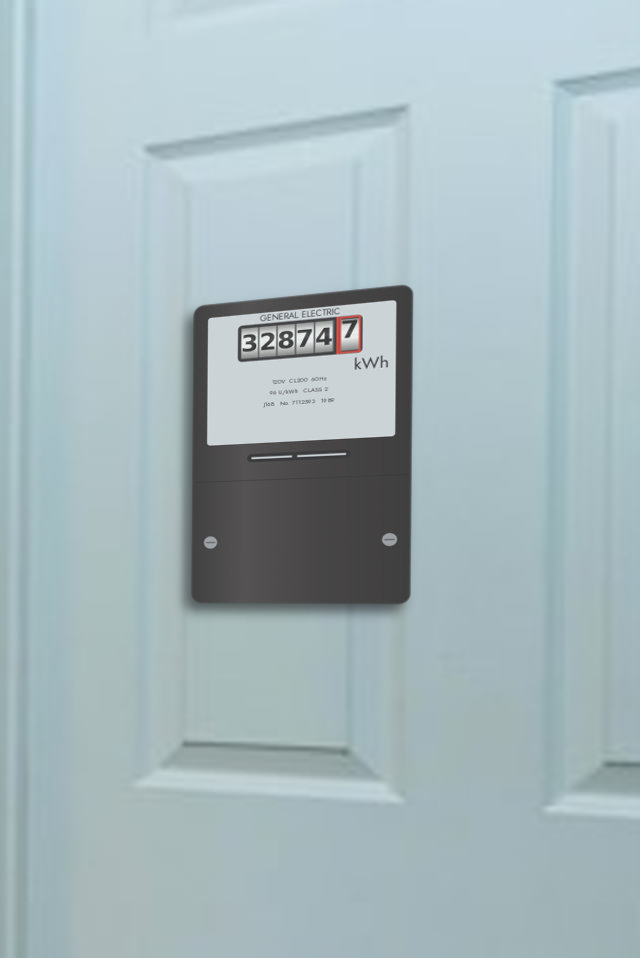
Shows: 32874.7 kWh
